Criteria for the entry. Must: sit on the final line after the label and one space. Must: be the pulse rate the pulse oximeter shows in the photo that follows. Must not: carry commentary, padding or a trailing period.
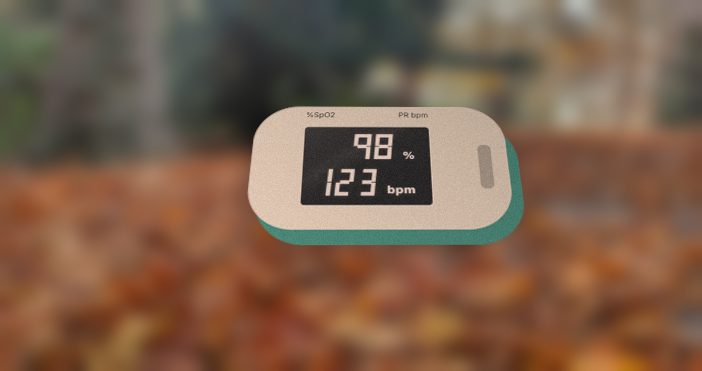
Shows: 123 bpm
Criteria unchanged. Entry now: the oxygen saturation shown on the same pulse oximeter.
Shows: 98 %
